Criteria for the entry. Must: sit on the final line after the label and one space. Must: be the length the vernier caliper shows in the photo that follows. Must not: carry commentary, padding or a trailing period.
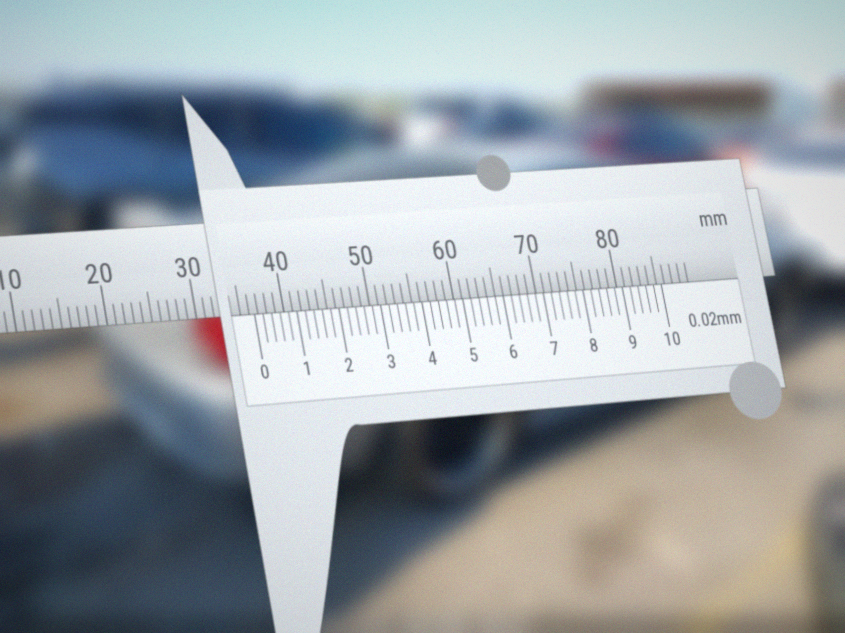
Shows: 36.6 mm
